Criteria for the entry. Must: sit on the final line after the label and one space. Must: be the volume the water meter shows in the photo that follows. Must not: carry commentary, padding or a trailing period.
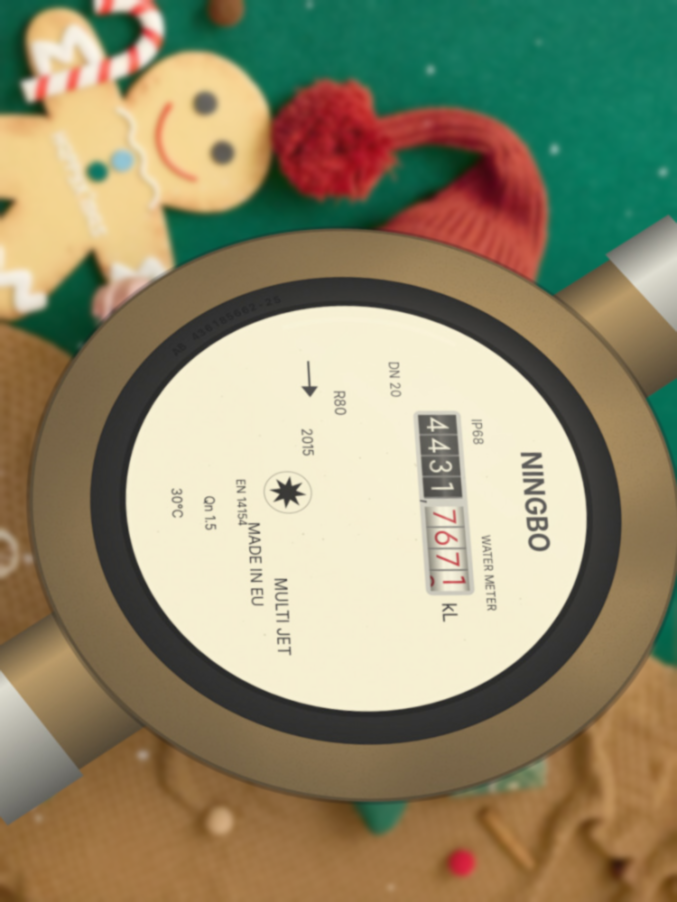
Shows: 4431.7671 kL
